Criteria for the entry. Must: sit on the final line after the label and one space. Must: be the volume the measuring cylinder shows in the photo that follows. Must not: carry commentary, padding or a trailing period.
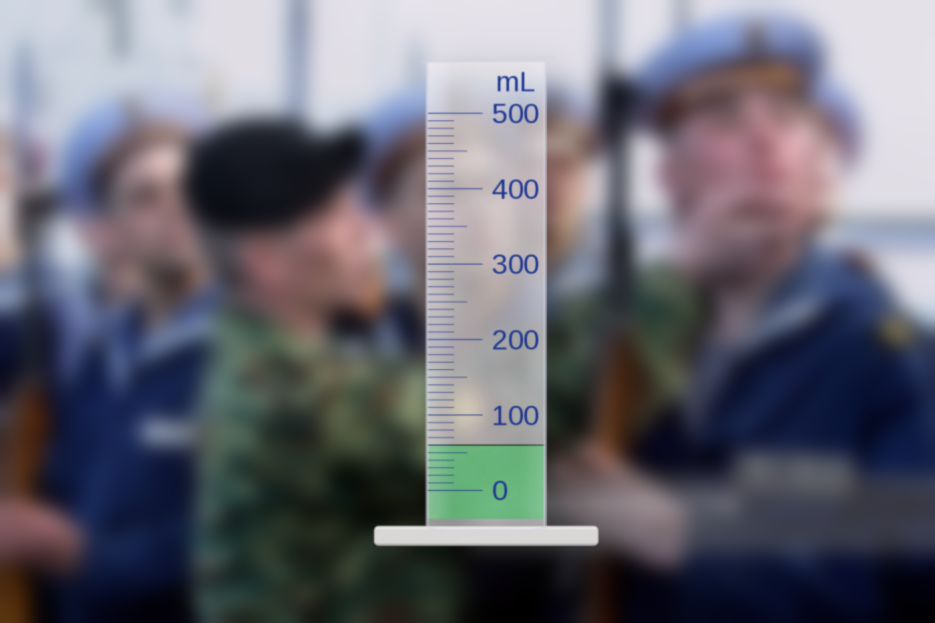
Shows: 60 mL
